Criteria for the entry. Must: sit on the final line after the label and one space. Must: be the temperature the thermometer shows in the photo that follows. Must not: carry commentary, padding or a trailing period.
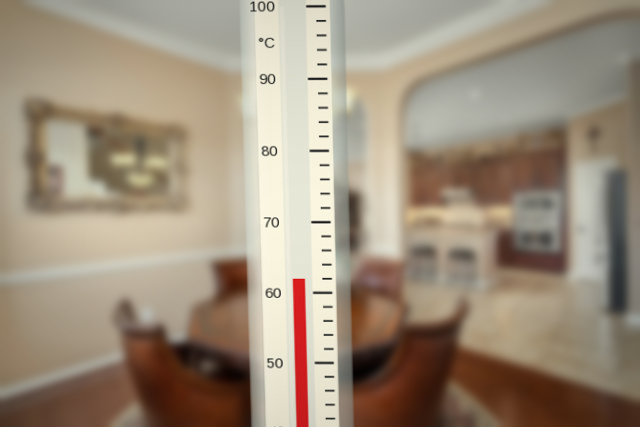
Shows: 62 °C
